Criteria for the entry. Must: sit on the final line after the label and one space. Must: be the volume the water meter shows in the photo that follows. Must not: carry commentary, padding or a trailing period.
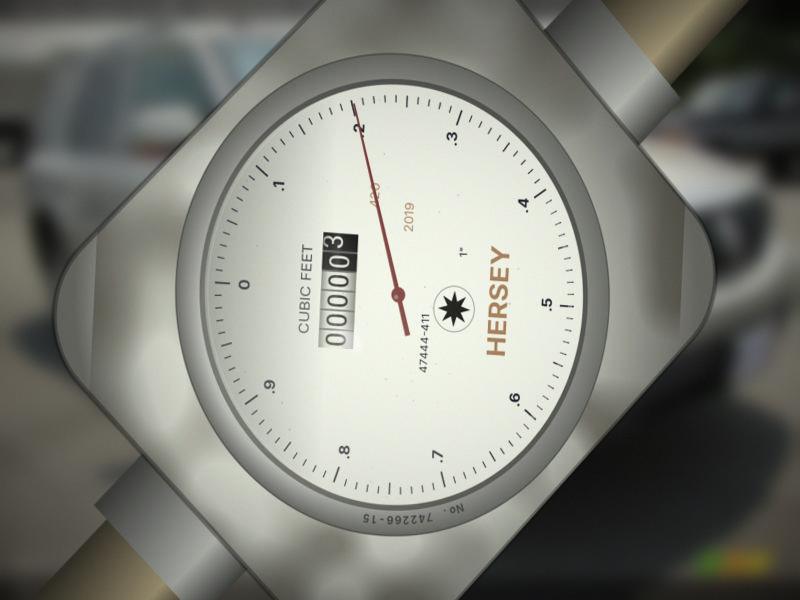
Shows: 3.20 ft³
